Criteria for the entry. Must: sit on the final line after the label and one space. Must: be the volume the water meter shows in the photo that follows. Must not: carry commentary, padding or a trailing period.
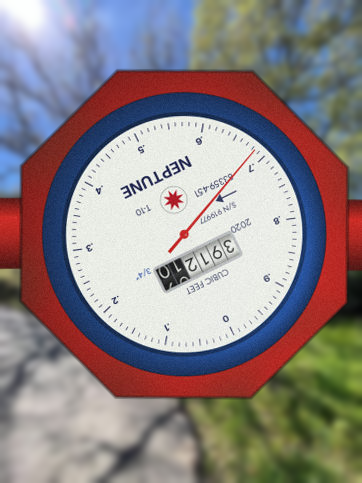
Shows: 391209.68 ft³
